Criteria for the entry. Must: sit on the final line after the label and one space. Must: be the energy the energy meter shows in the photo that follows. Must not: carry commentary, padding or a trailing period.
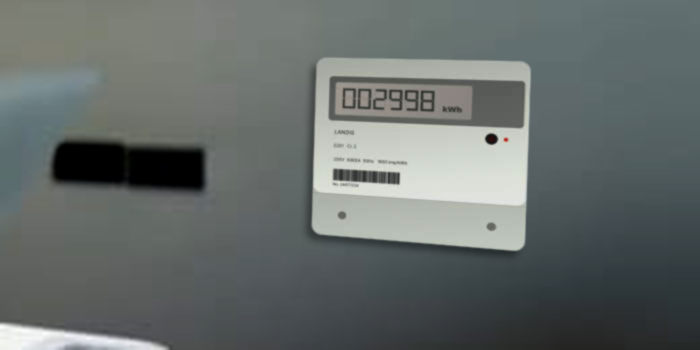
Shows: 2998 kWh
